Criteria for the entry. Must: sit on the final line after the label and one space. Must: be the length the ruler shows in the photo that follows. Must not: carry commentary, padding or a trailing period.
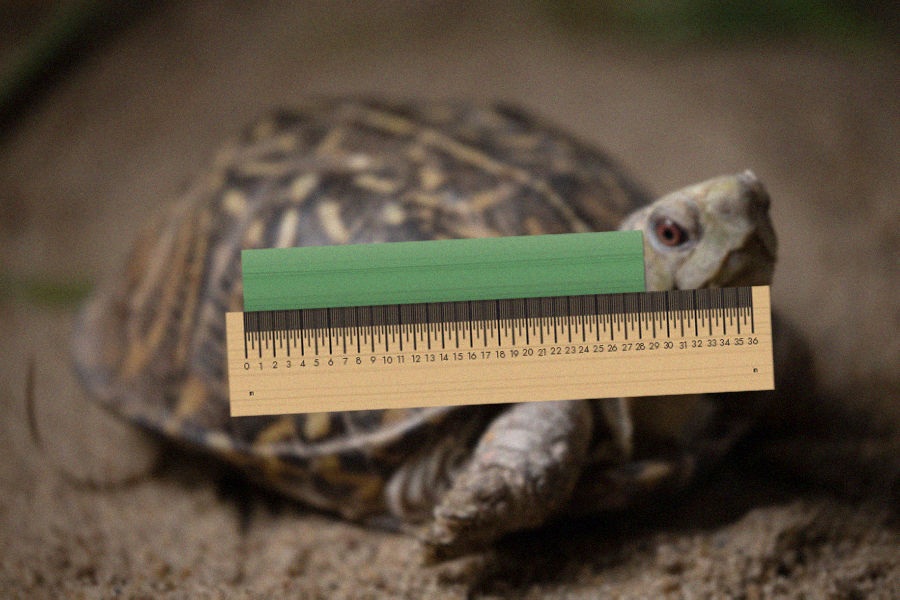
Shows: 28.5 in
